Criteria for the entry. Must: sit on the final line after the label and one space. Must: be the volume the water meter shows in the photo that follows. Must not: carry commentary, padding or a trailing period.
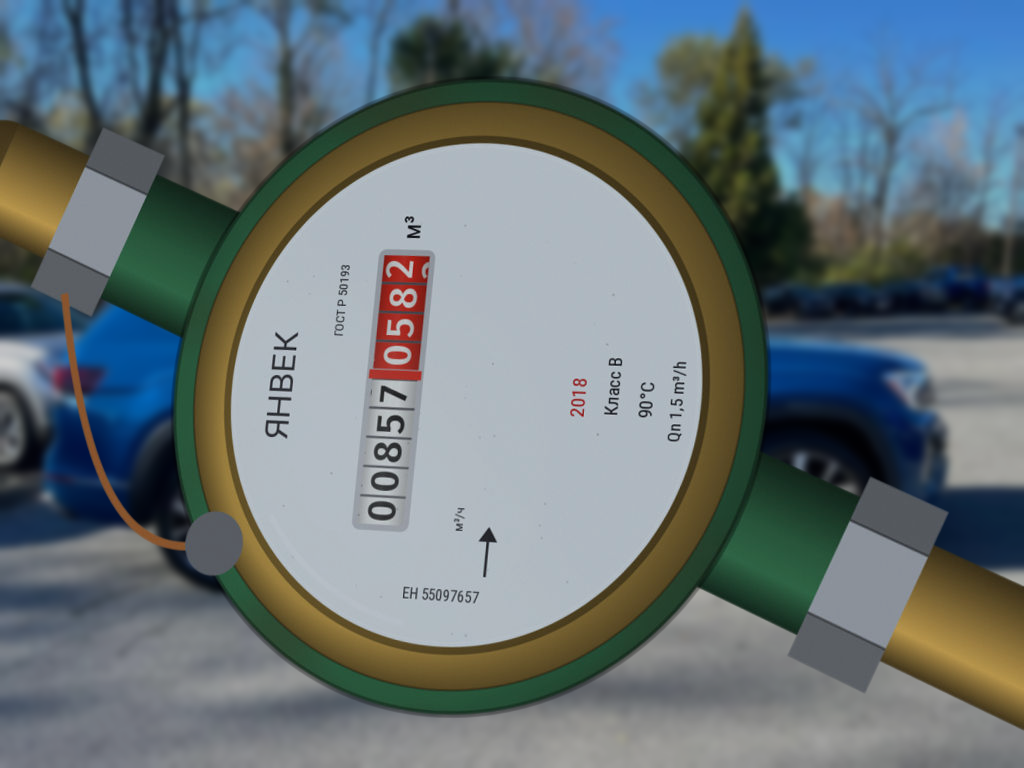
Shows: 857.0582 m³
